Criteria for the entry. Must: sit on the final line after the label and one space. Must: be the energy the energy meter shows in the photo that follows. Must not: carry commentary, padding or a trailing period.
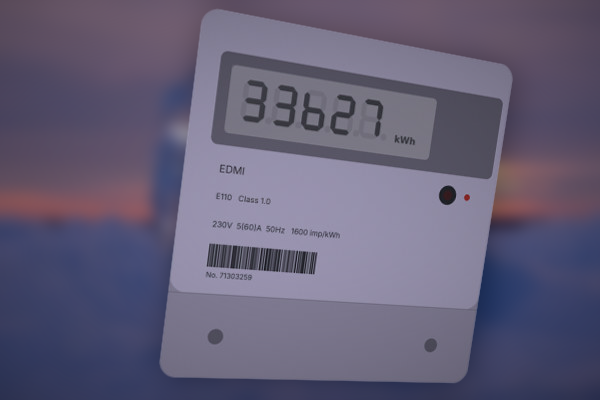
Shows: 33627 kWh
